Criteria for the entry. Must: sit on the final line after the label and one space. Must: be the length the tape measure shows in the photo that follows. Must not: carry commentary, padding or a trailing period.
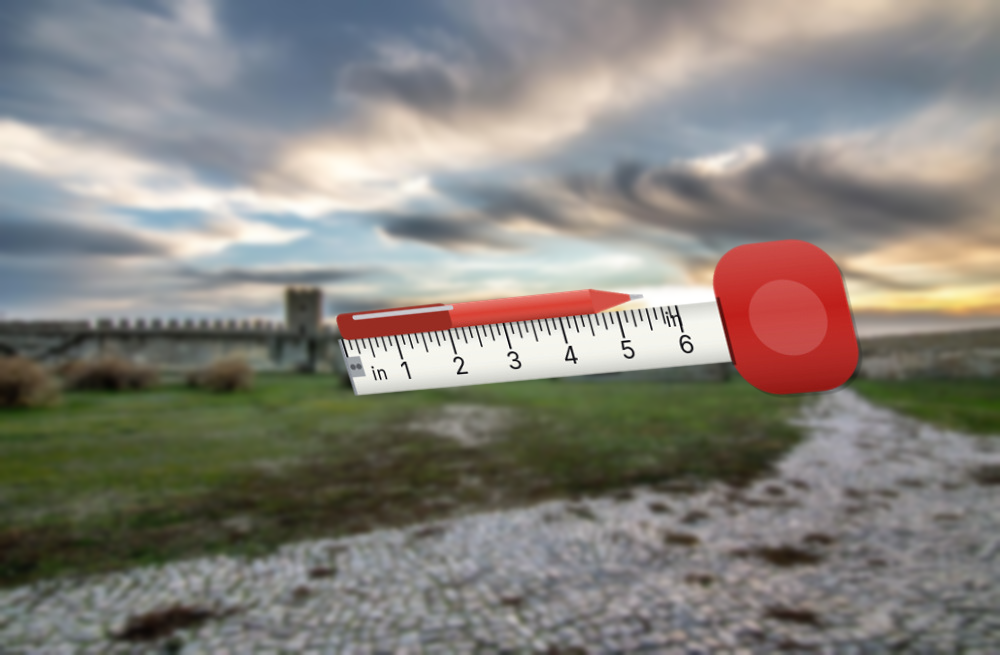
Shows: 5.5 in
